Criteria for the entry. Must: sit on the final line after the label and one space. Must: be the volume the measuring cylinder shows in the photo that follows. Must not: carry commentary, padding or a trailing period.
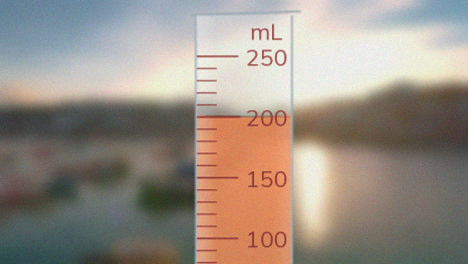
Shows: 200 mL
